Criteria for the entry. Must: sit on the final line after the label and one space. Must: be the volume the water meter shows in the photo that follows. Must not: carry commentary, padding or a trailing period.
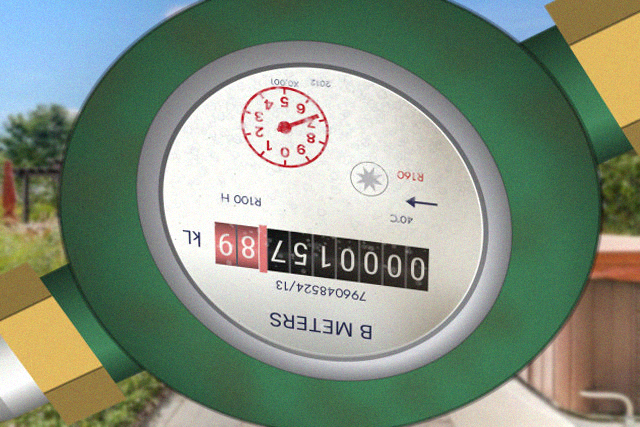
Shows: 157.896 kL
